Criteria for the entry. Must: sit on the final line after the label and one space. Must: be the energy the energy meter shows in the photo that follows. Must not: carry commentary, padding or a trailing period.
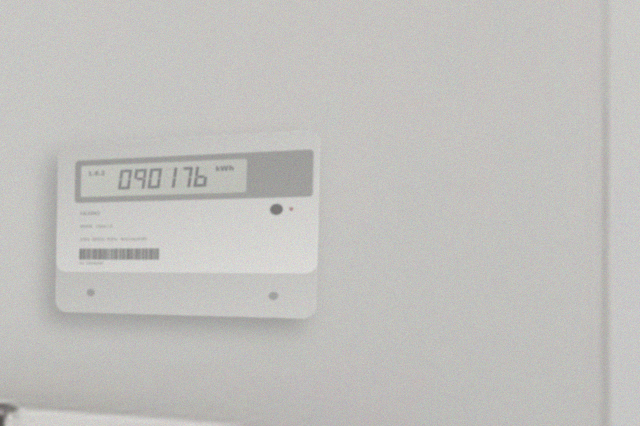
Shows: 90176 kWh
